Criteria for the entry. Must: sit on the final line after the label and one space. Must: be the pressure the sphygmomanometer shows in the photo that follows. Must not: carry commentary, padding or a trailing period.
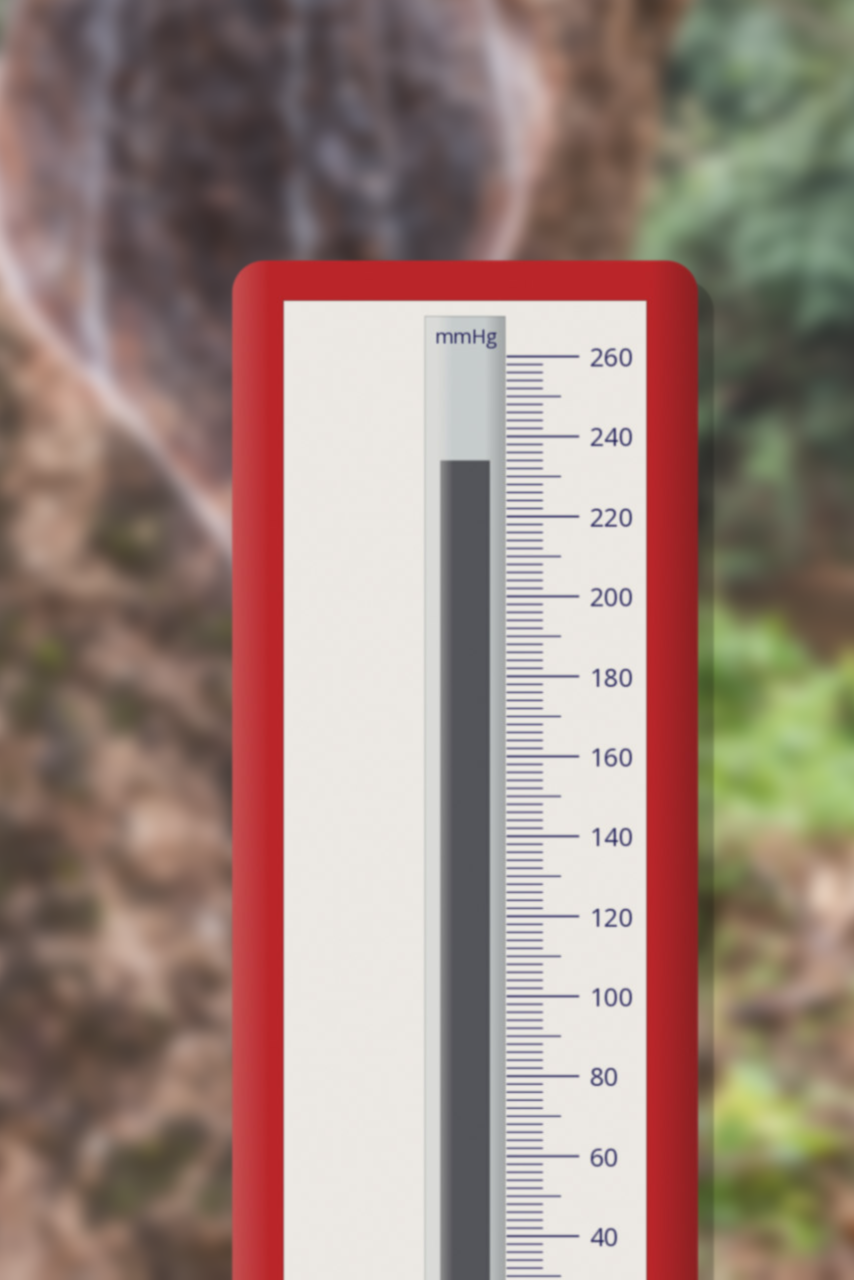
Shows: 234 mmHg
